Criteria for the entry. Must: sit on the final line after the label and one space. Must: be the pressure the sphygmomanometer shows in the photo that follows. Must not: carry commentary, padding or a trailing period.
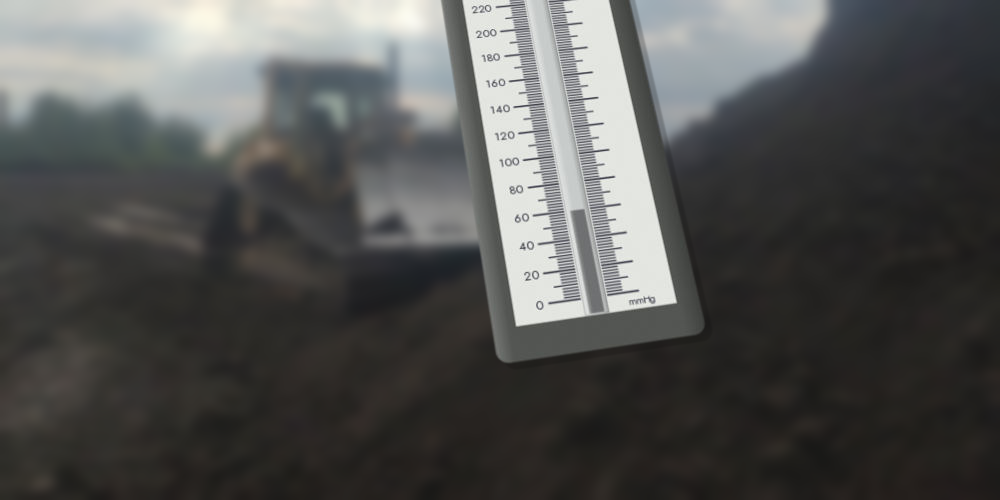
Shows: 60 mmHg
